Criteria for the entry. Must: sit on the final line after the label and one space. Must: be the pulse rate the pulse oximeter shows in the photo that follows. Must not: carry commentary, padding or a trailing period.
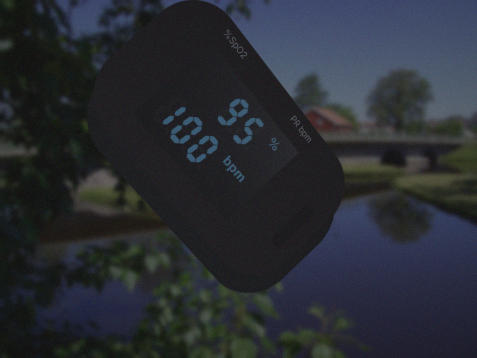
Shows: 100 bpm
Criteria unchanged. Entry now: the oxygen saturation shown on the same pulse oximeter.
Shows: 95 %
